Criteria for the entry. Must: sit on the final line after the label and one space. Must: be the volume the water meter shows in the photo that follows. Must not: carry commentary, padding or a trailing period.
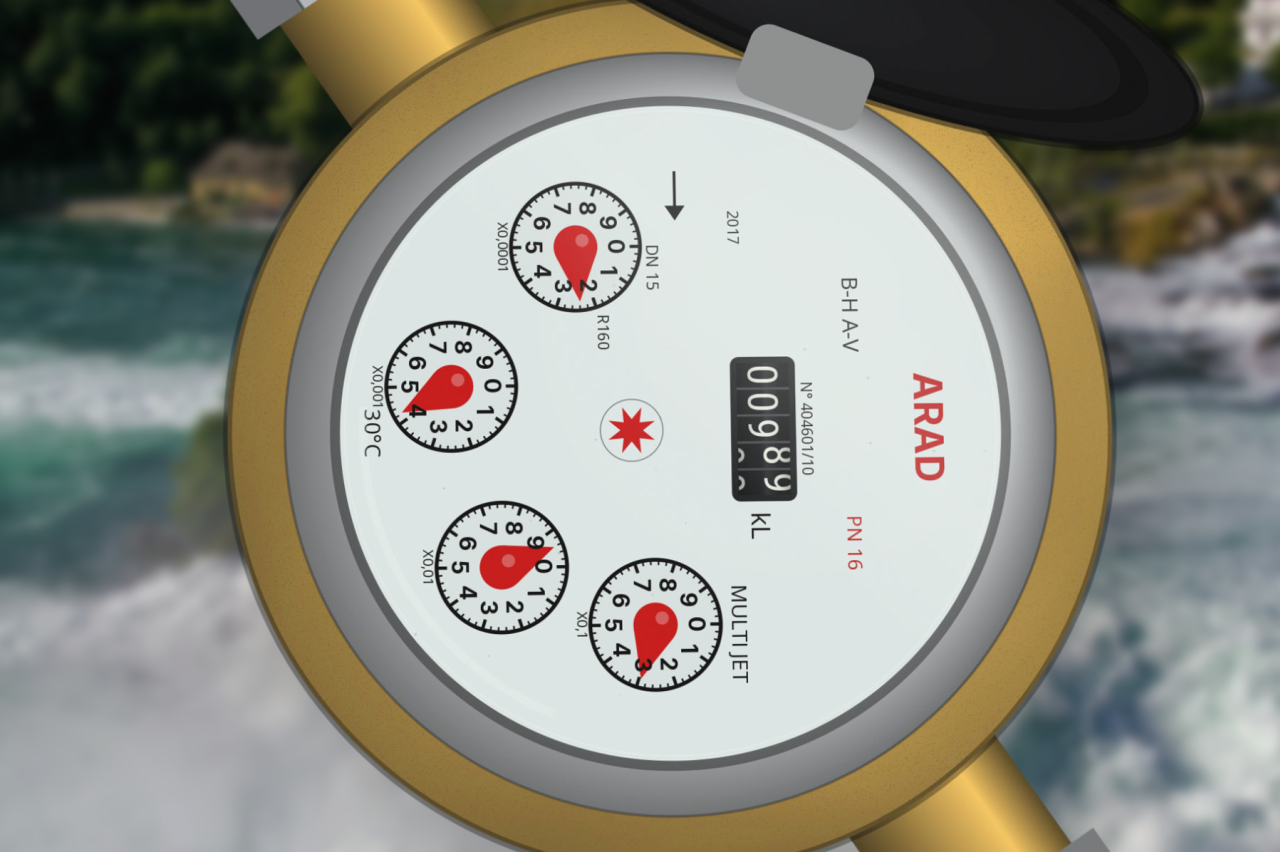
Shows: 989.2942 kL
